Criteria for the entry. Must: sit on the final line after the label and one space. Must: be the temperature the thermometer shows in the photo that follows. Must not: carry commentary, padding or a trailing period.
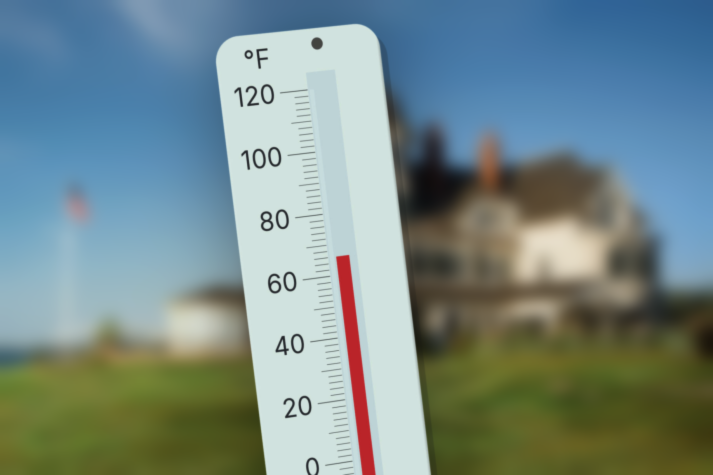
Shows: 66 °F
